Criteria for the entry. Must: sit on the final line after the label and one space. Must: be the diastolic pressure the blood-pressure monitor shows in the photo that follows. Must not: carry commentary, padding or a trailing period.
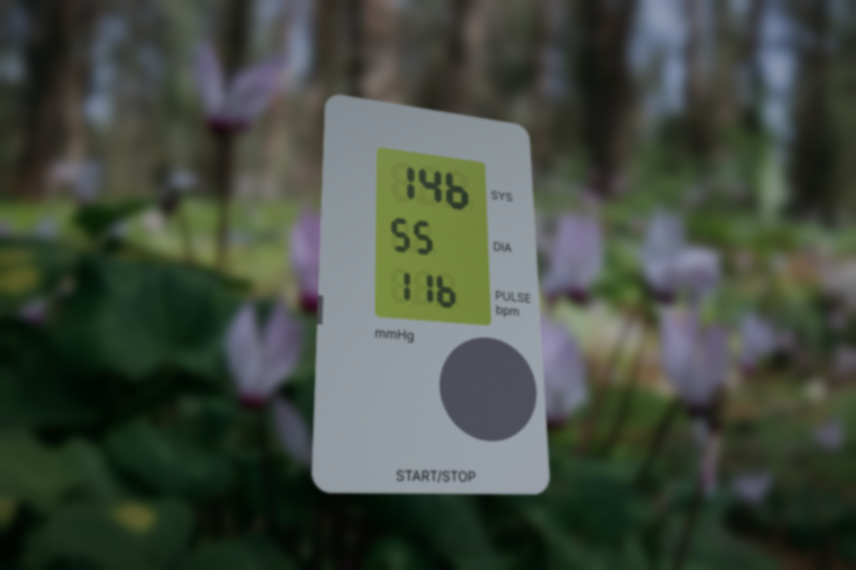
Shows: 55 mmHg
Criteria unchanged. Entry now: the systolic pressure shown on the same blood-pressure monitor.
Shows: 146 mmHg
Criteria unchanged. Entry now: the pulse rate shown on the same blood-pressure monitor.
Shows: 116 bpm
